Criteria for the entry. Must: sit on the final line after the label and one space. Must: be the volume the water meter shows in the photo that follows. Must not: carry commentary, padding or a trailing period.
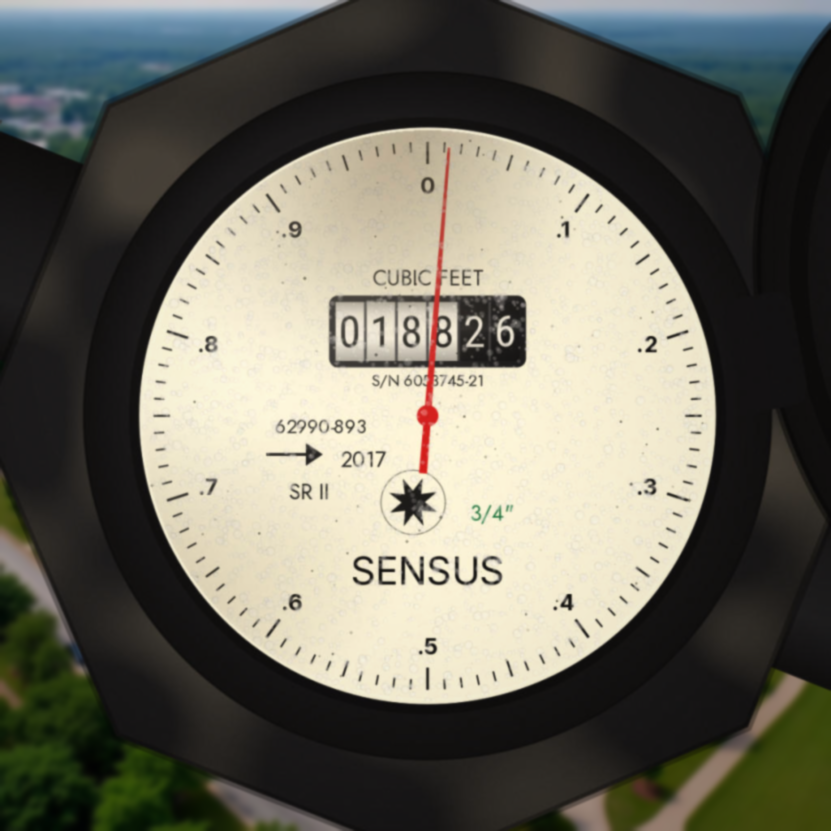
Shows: 18826.01 ft³
